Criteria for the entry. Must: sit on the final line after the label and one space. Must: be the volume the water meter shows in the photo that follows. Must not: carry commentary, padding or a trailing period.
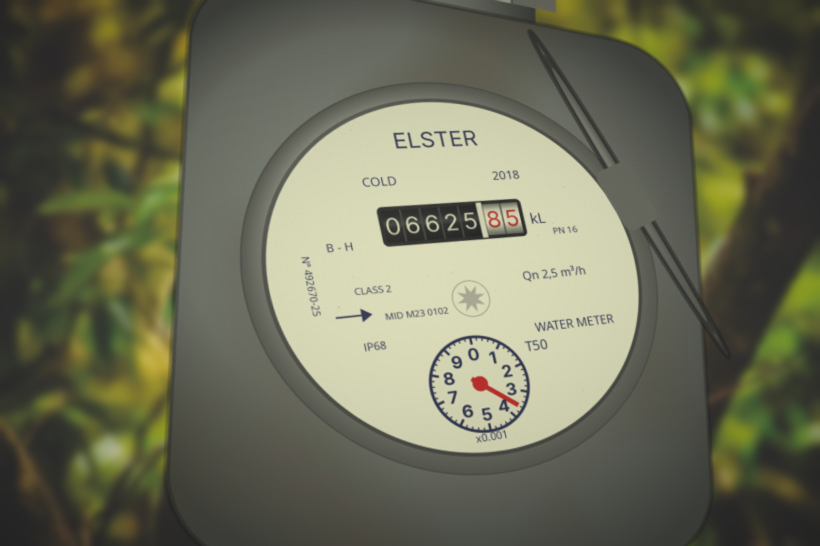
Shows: 6625.853 kL
